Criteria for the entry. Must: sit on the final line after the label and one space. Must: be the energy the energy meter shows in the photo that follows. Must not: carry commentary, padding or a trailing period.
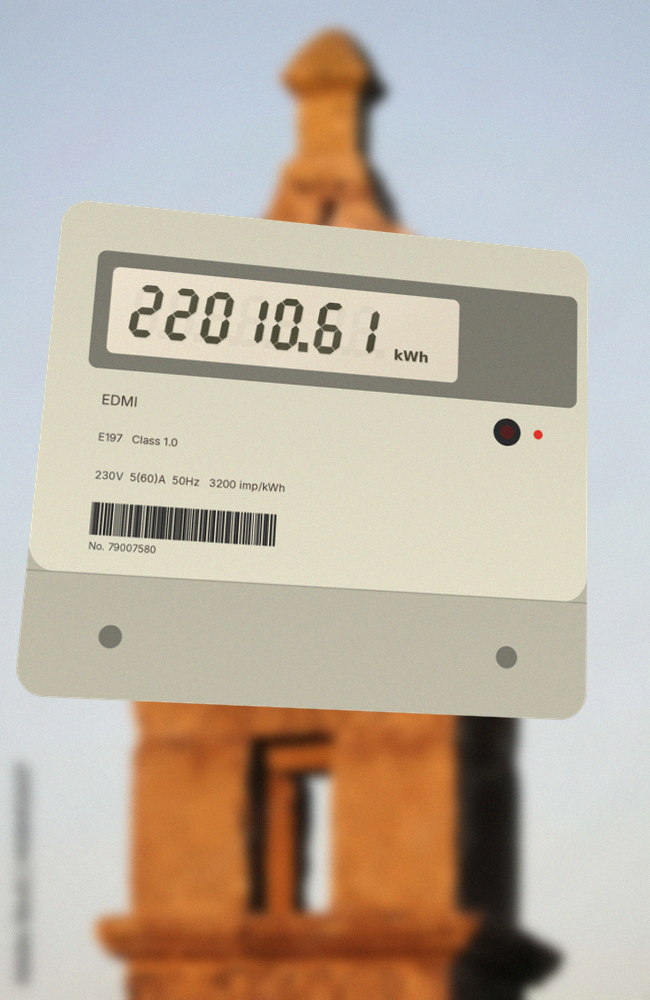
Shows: 22010.61 kWh
